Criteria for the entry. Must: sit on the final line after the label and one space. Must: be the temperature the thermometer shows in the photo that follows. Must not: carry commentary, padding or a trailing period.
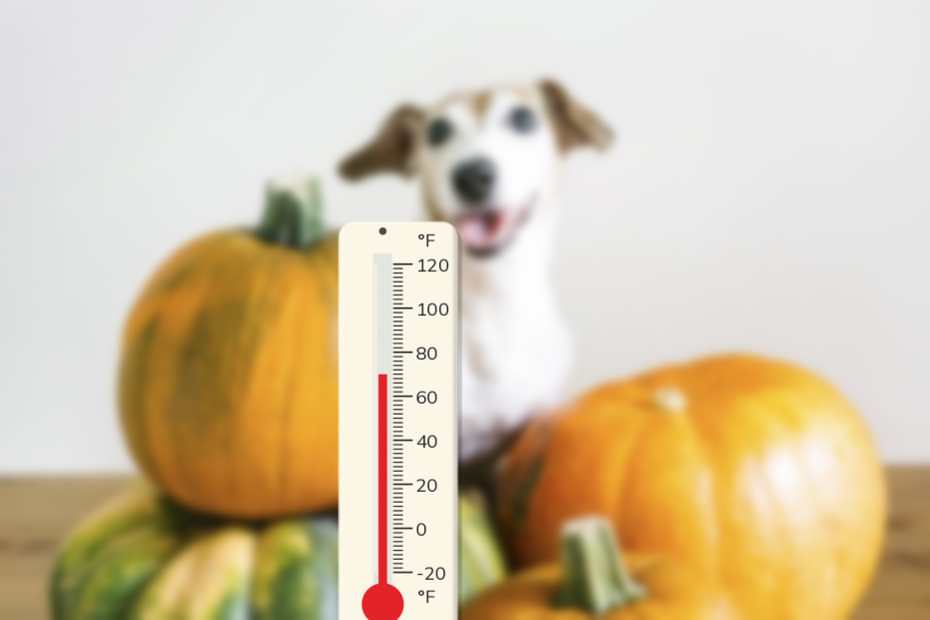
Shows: 70 °F
